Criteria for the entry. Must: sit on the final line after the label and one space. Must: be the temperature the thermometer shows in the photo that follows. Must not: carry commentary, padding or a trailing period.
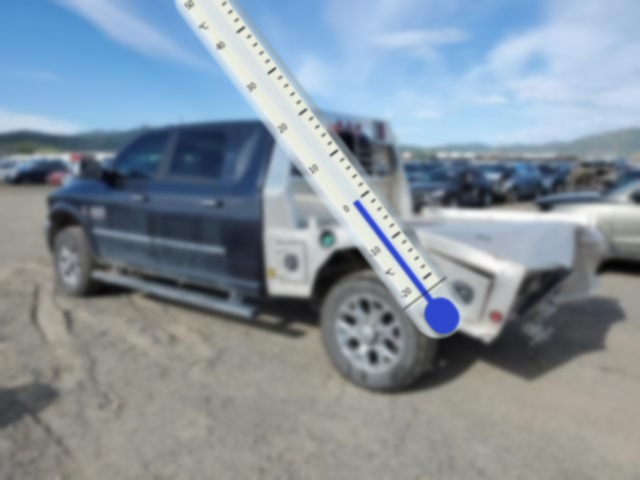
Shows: 0 °C
